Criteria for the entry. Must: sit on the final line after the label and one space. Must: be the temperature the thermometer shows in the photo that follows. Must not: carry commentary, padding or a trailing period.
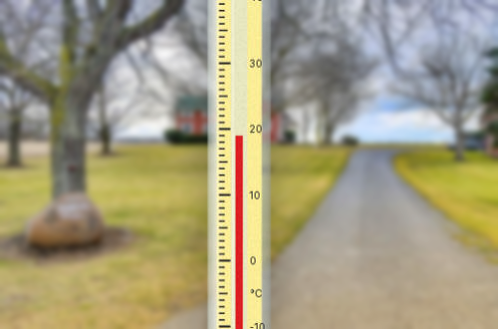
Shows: 19 °C
